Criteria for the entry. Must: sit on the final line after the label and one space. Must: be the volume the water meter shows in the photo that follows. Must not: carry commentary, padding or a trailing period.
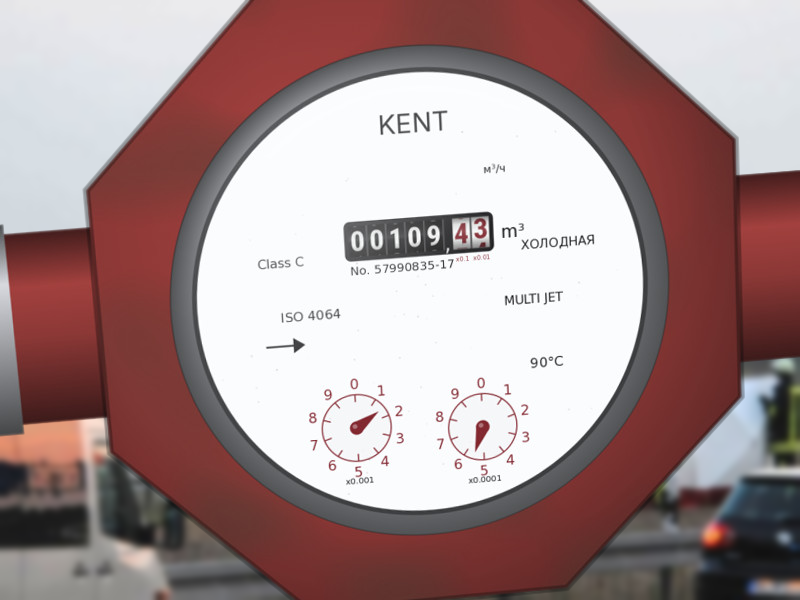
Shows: 109.4315 m³
